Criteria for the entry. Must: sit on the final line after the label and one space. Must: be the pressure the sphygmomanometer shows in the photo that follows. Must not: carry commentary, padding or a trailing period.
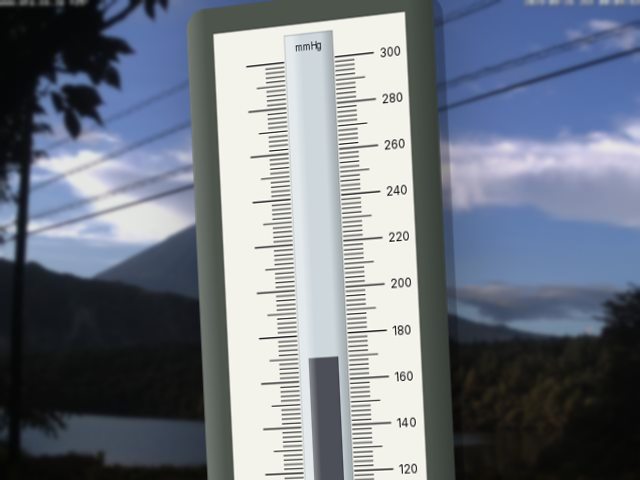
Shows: 170 mmHg
